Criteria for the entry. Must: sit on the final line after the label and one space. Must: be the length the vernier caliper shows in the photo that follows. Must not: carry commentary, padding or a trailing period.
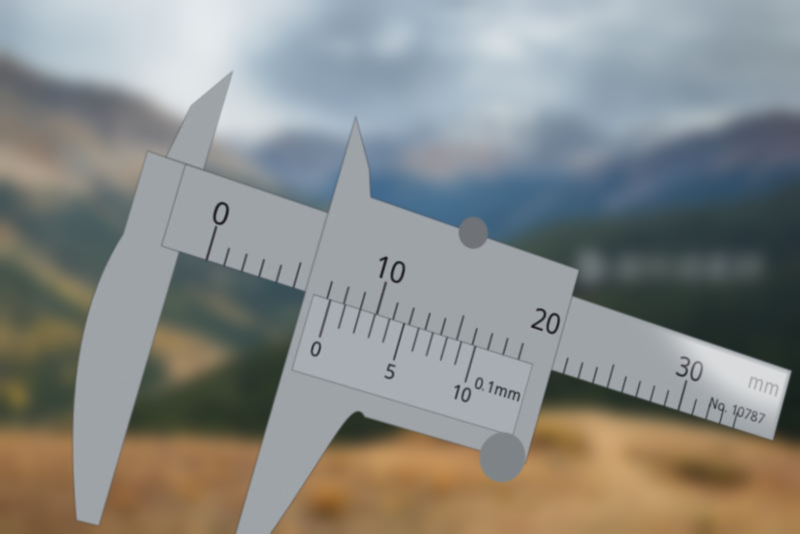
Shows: 7.2 mm
